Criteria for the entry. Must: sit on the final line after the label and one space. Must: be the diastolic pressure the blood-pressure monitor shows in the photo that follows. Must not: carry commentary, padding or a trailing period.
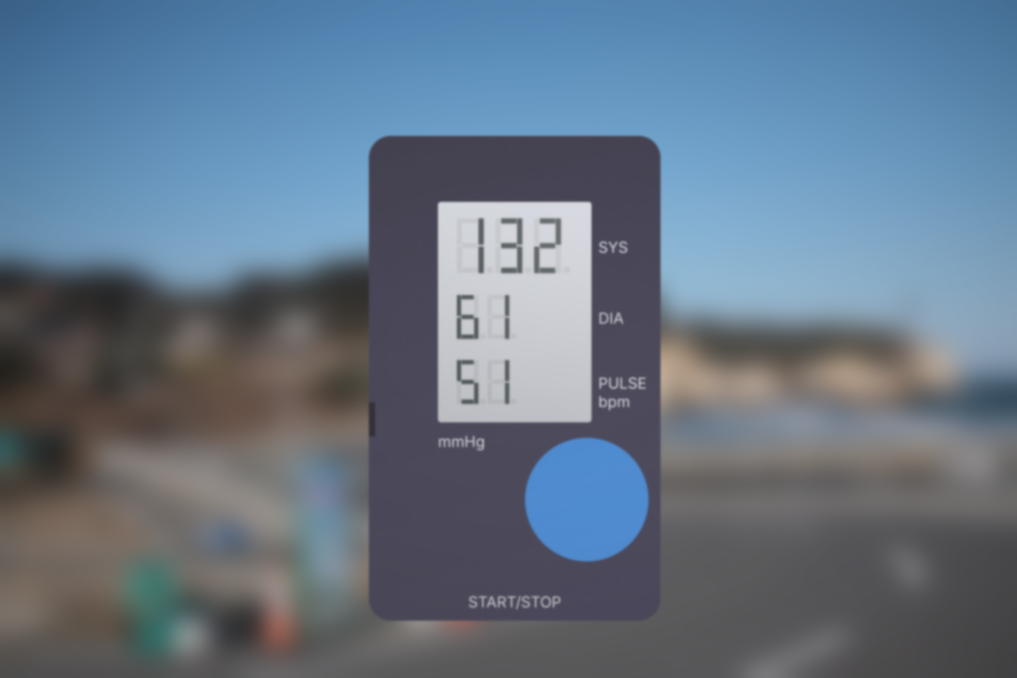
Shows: 61 mmHg
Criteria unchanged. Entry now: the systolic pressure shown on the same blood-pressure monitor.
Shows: 132 mmHg
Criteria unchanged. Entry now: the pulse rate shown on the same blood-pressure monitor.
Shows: 51 bpm
